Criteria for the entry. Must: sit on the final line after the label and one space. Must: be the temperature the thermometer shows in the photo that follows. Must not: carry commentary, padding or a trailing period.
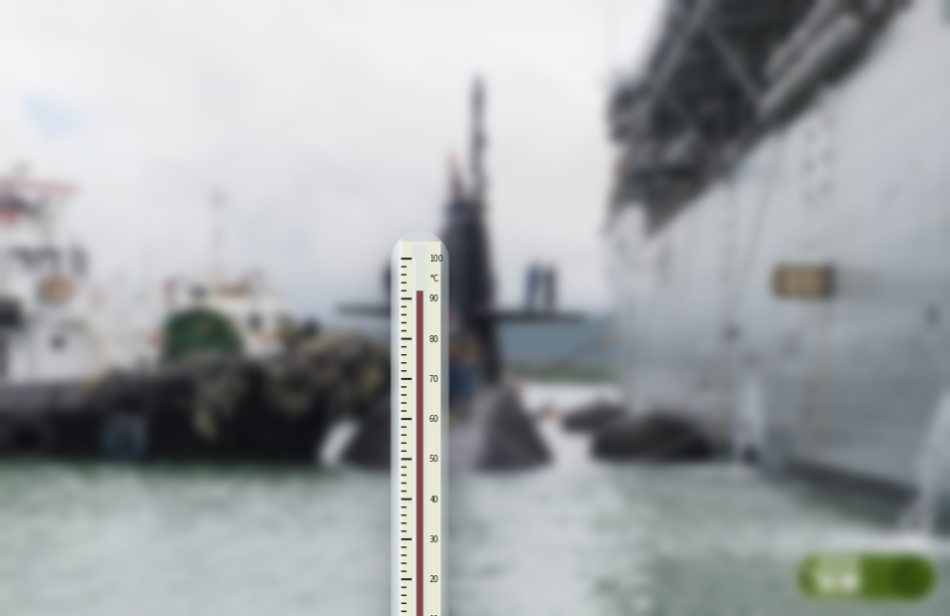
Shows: 92 °C
